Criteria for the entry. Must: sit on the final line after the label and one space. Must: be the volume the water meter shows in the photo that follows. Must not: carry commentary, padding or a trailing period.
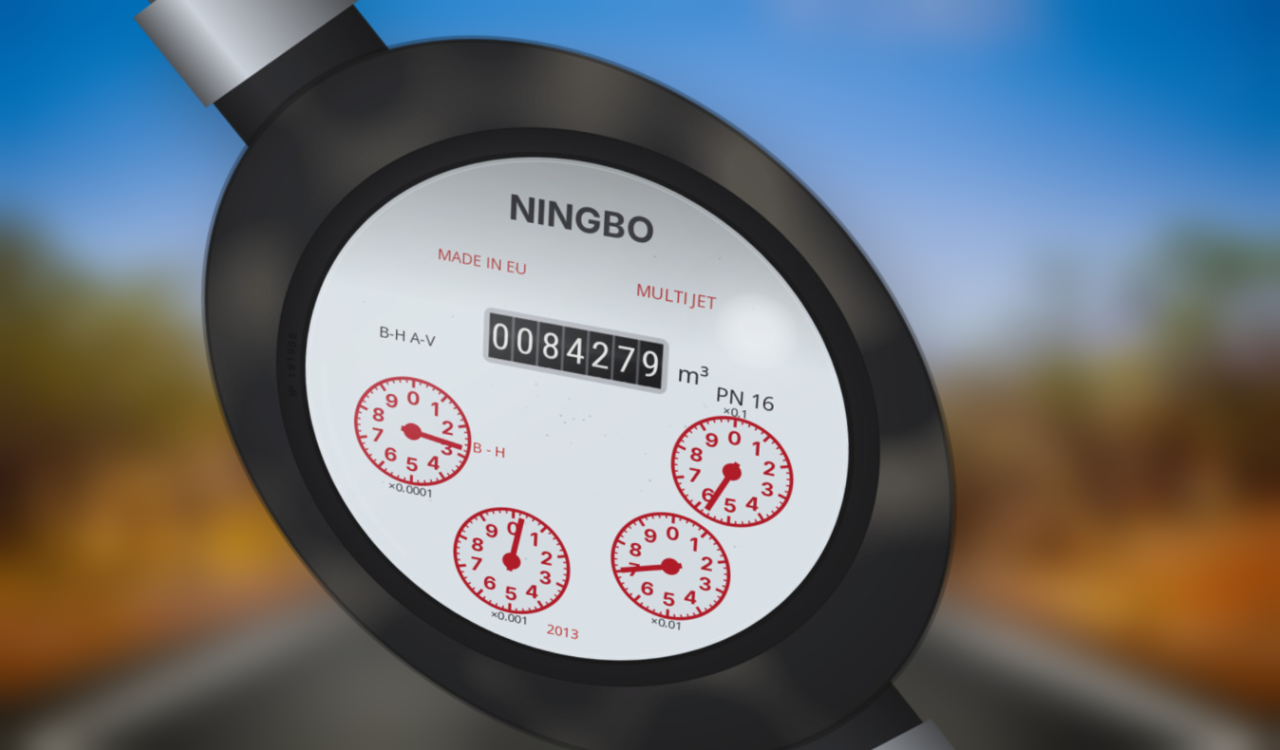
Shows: 84279.5702 m³
